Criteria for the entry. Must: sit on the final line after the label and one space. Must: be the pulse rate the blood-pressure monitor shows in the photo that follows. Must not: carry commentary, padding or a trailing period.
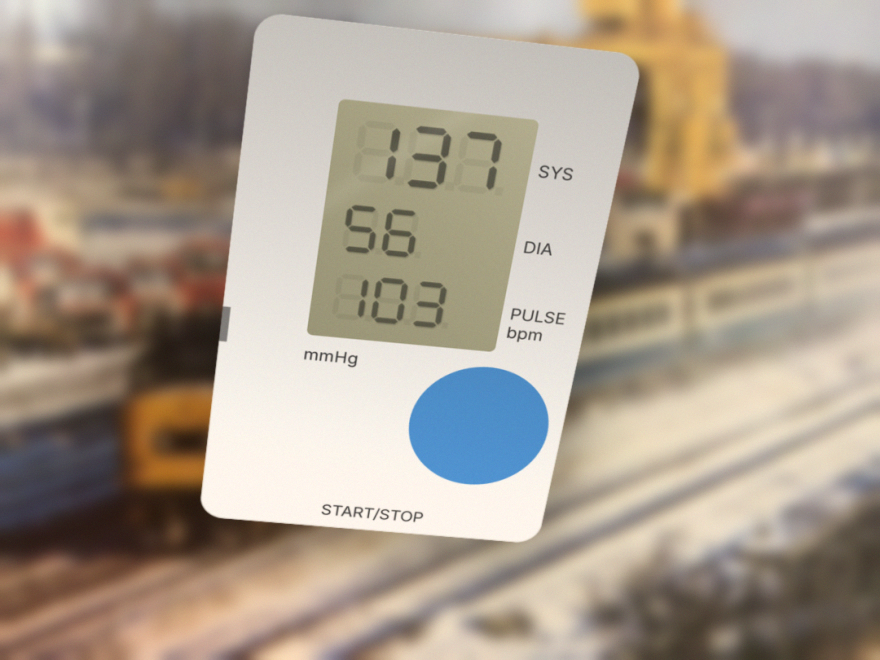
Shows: 103 bpm
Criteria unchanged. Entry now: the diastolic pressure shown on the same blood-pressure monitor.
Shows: 56 mmHg
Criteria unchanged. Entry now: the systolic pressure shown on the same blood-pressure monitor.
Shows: 137 mmHg
